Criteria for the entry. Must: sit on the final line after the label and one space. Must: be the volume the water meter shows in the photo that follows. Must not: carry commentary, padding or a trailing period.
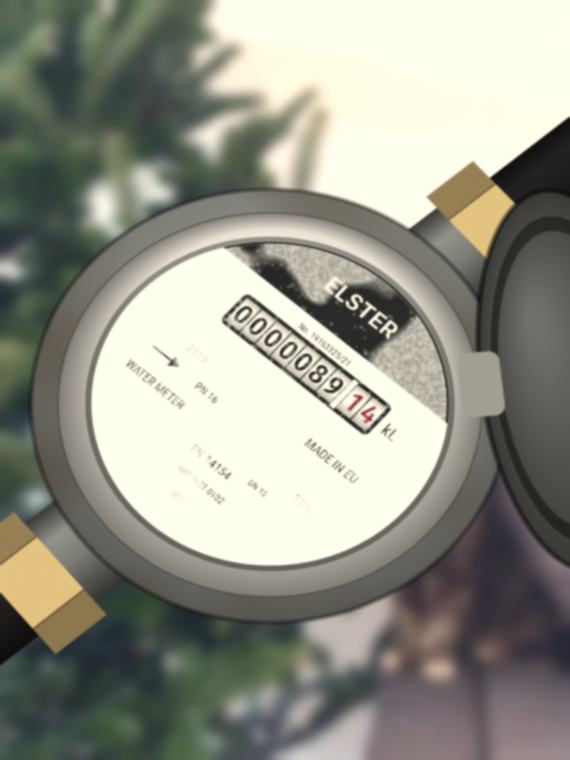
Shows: 89.14 kL
